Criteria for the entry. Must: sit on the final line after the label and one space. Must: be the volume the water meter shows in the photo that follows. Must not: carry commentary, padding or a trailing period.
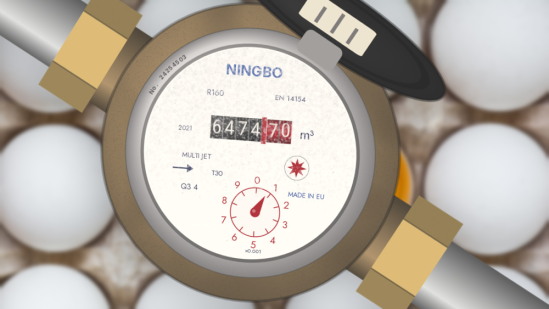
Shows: 6474.700 m³
